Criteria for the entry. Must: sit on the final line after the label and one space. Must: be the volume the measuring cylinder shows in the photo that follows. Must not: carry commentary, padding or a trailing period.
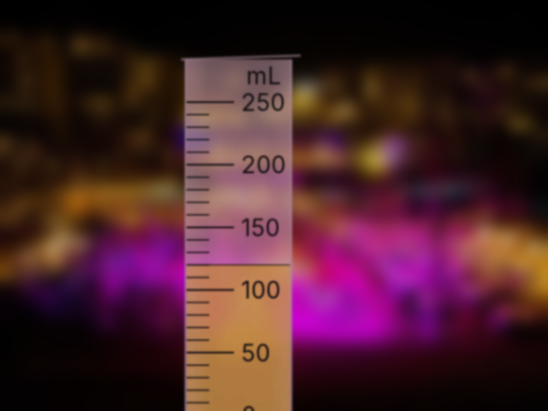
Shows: 120 mL
